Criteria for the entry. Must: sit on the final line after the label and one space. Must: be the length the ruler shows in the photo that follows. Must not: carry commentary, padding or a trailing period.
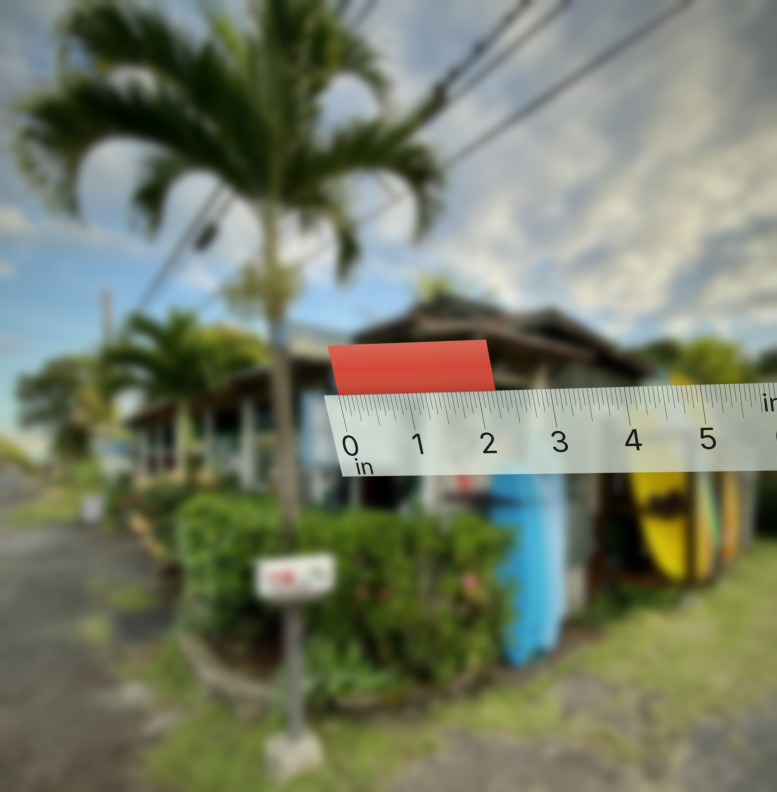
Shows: 2.25 in
